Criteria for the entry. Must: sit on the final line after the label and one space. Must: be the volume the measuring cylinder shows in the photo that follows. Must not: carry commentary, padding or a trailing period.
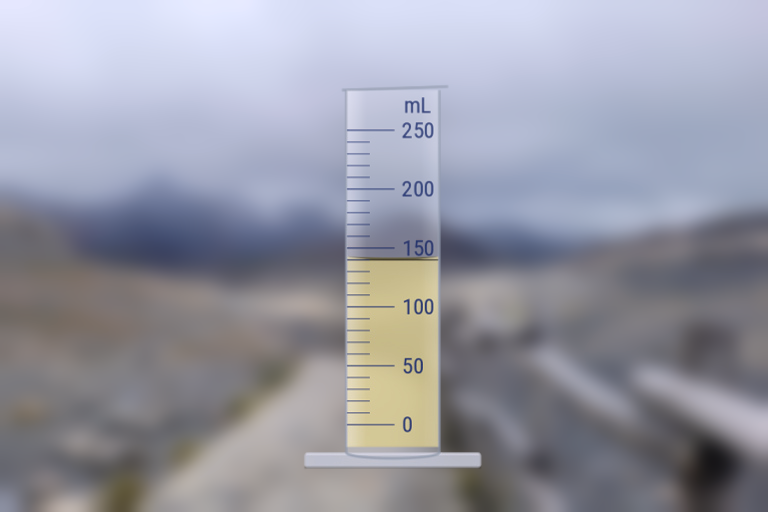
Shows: 140 mL
